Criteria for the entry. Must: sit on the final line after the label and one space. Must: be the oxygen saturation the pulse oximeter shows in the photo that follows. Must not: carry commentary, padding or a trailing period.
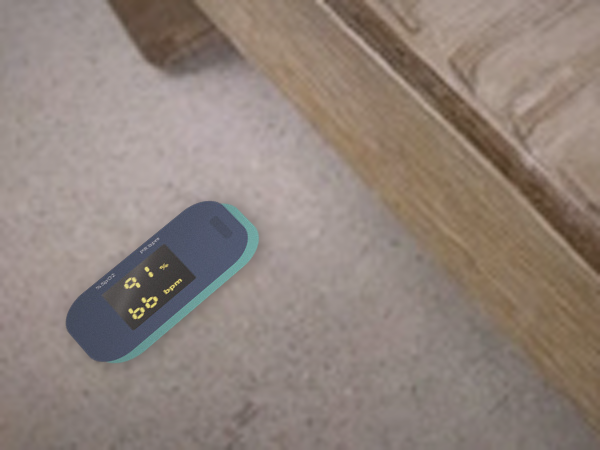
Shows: 91 %
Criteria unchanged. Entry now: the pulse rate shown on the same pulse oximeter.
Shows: 66 bpm
